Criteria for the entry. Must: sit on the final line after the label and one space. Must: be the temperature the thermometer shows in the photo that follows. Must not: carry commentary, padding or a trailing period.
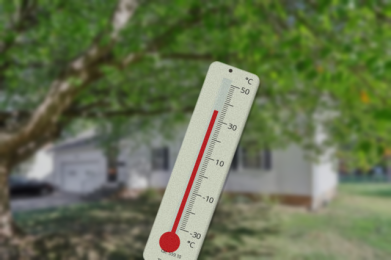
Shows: 35 °C
